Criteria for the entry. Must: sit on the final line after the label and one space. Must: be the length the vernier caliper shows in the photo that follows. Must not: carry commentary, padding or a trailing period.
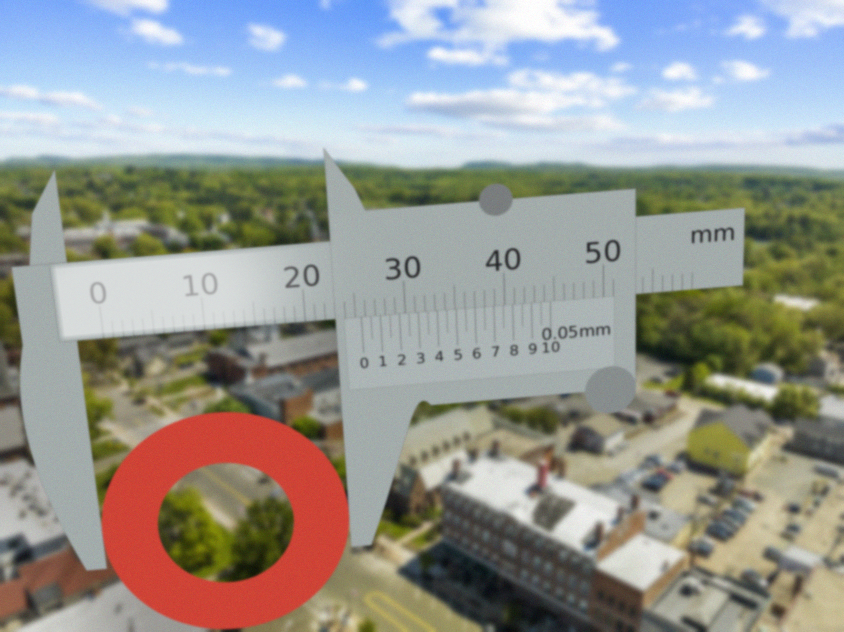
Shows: 25.6 mm
